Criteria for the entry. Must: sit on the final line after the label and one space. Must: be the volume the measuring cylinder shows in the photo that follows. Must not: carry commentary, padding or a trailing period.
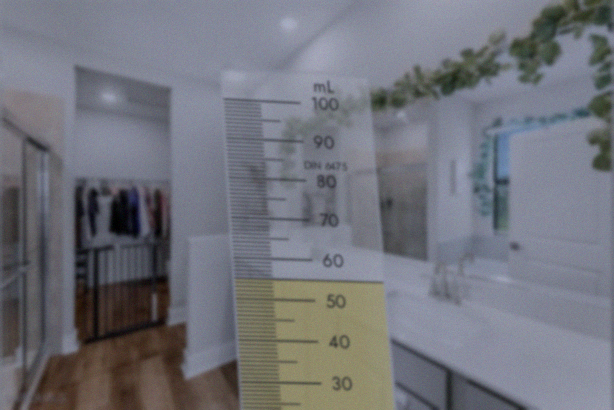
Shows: 55 mL
